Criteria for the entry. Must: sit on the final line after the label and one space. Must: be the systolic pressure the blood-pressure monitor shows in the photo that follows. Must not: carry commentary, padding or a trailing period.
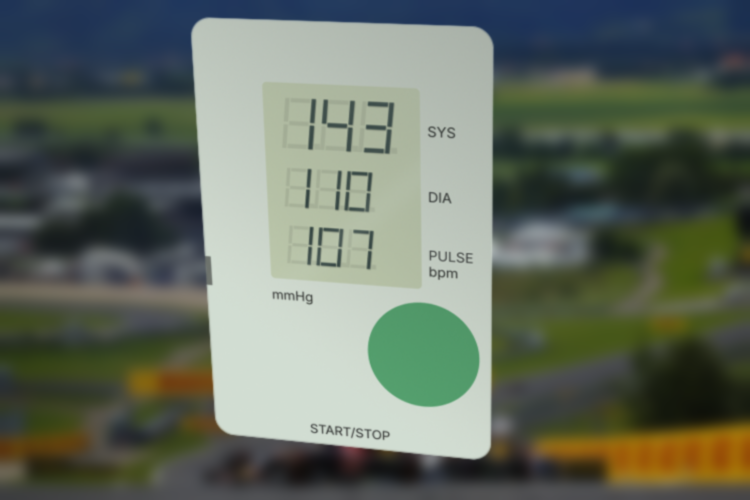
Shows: 143 mmHg
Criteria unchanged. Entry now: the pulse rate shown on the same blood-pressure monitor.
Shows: 107 bpm
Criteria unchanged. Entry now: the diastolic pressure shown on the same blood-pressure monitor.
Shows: 110 mmHg
